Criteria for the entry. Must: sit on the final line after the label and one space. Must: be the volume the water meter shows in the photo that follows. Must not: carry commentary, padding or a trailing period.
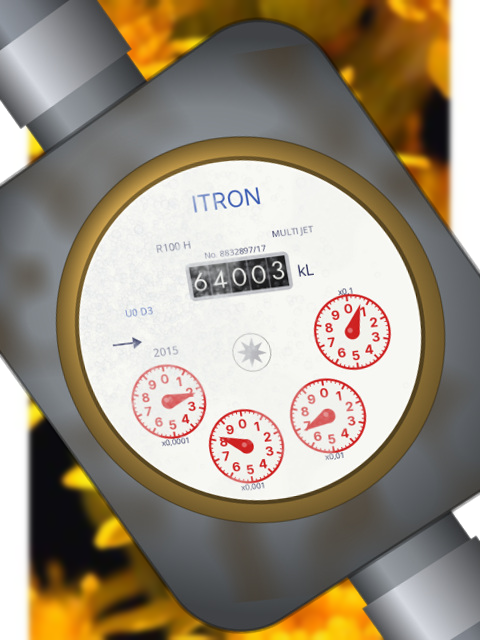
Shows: 64003.0682 kL
